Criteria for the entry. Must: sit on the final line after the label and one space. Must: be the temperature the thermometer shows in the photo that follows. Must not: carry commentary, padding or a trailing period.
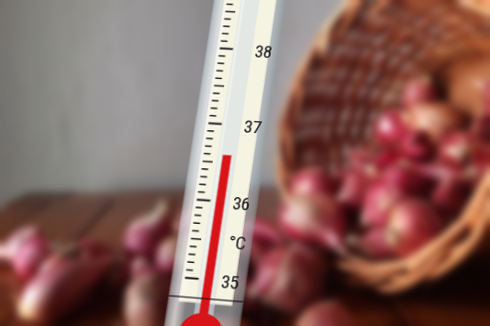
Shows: 36.6 °C
